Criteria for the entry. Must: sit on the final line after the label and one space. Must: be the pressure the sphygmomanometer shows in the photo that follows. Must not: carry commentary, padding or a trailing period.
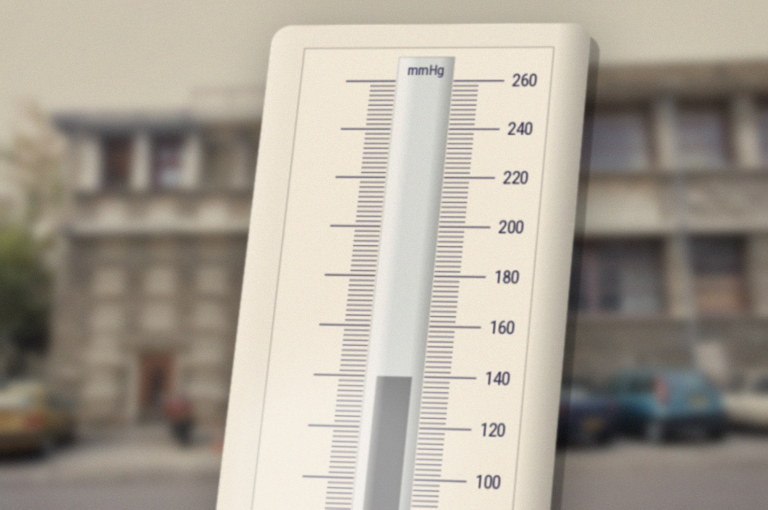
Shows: 140 mmHg
